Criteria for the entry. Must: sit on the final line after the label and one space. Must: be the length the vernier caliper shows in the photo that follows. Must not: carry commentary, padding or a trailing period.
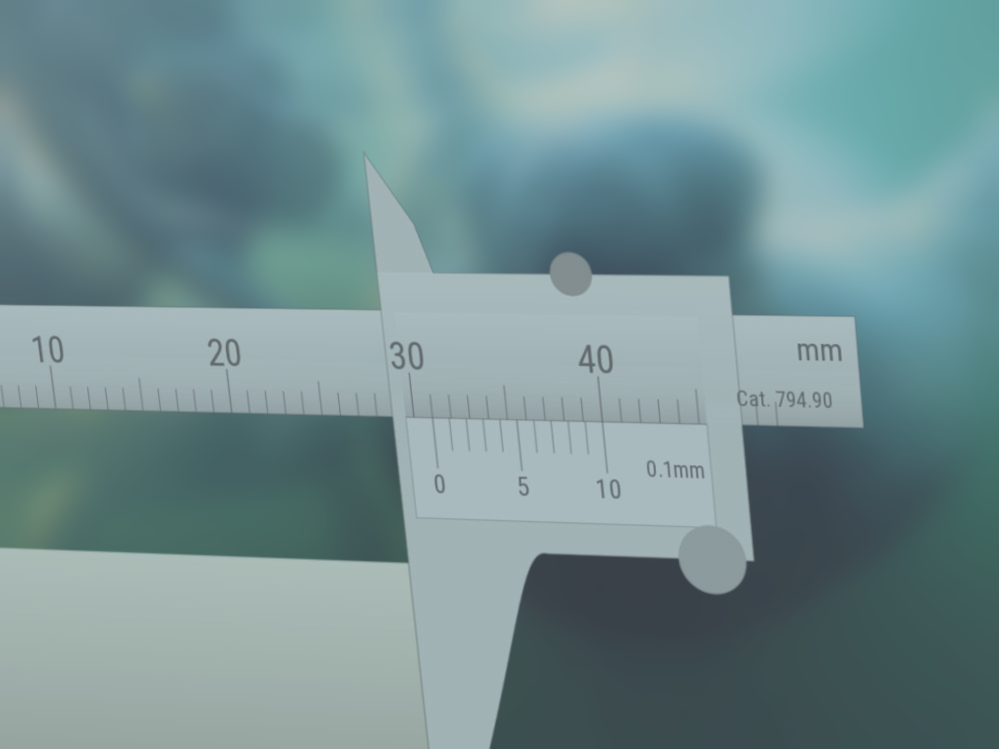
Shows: 31.0 mm
